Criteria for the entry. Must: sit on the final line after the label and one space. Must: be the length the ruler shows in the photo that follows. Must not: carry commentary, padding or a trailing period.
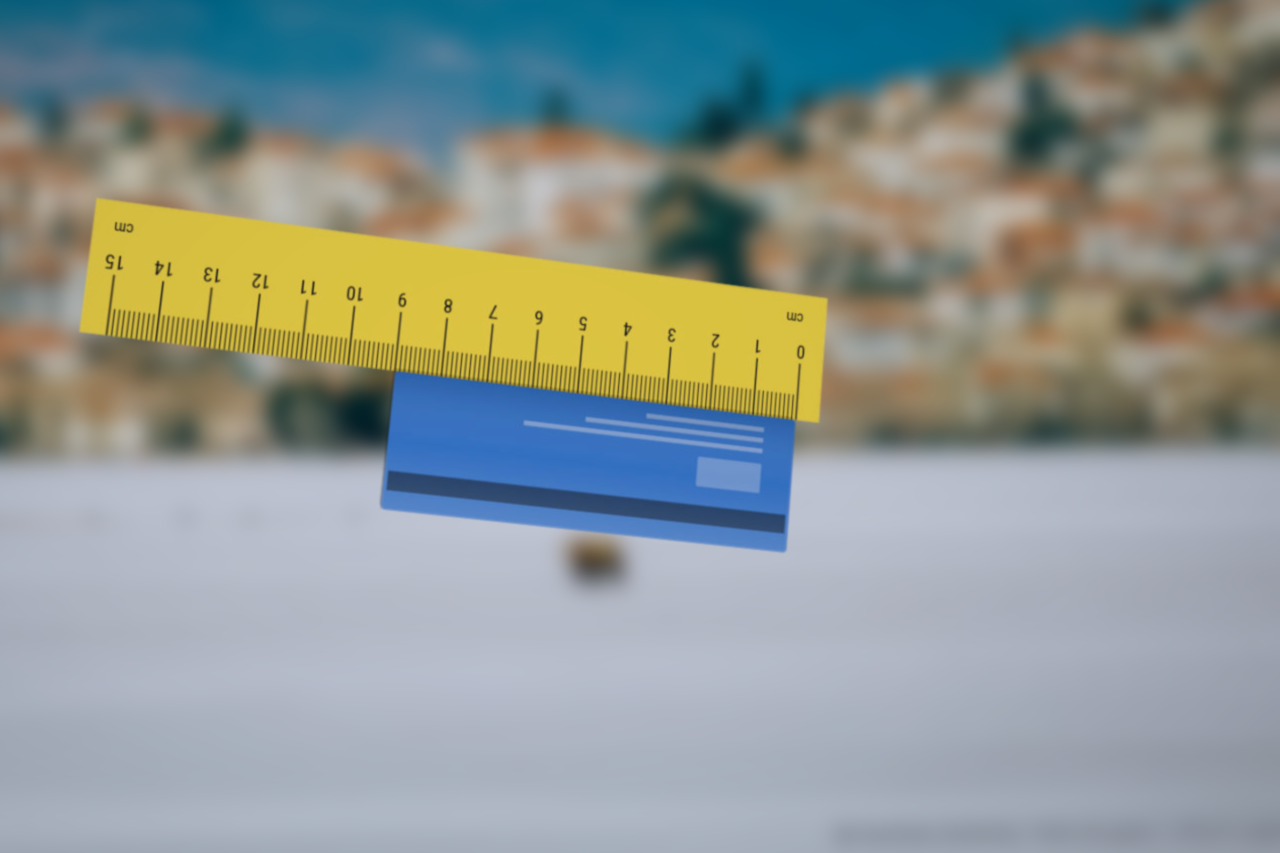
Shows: 9 cm
